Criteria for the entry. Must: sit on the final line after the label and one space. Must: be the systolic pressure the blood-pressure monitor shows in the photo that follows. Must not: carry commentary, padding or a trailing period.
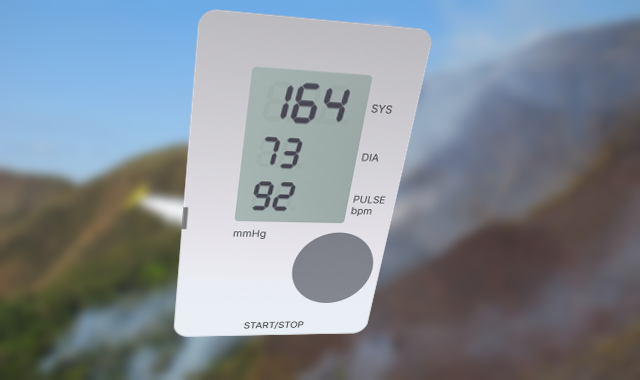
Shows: 164 mmHg
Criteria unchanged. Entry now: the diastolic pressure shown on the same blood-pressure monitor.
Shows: 73 mmHg
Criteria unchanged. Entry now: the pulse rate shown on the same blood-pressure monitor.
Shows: 92 bpm
